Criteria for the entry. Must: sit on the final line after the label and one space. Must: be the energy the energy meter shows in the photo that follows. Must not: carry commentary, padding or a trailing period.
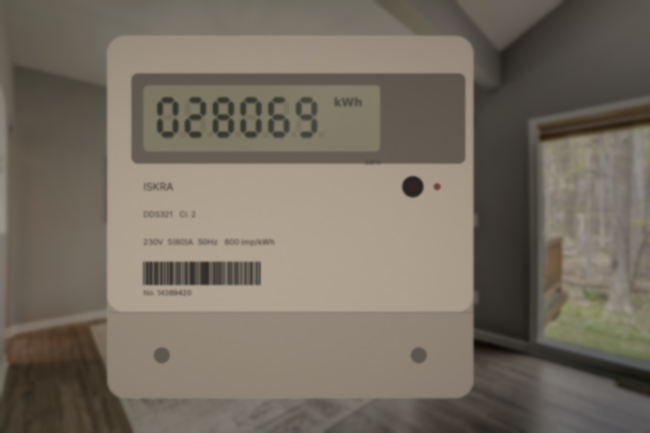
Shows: 28069 kWh
